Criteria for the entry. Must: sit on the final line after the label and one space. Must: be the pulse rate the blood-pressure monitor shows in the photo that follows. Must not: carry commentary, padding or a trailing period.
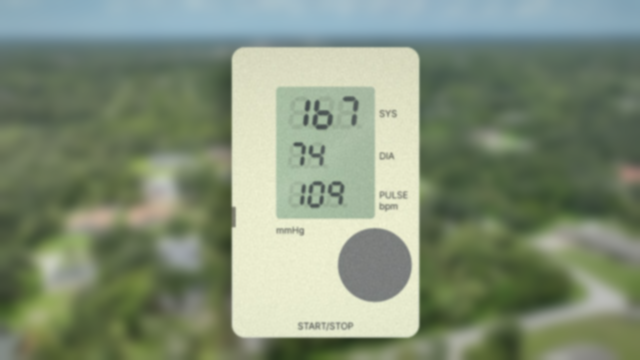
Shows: 109 bpm
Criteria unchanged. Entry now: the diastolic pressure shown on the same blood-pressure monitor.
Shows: 74 mmHg
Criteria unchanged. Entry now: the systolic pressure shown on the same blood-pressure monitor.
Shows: 167 mmHg
